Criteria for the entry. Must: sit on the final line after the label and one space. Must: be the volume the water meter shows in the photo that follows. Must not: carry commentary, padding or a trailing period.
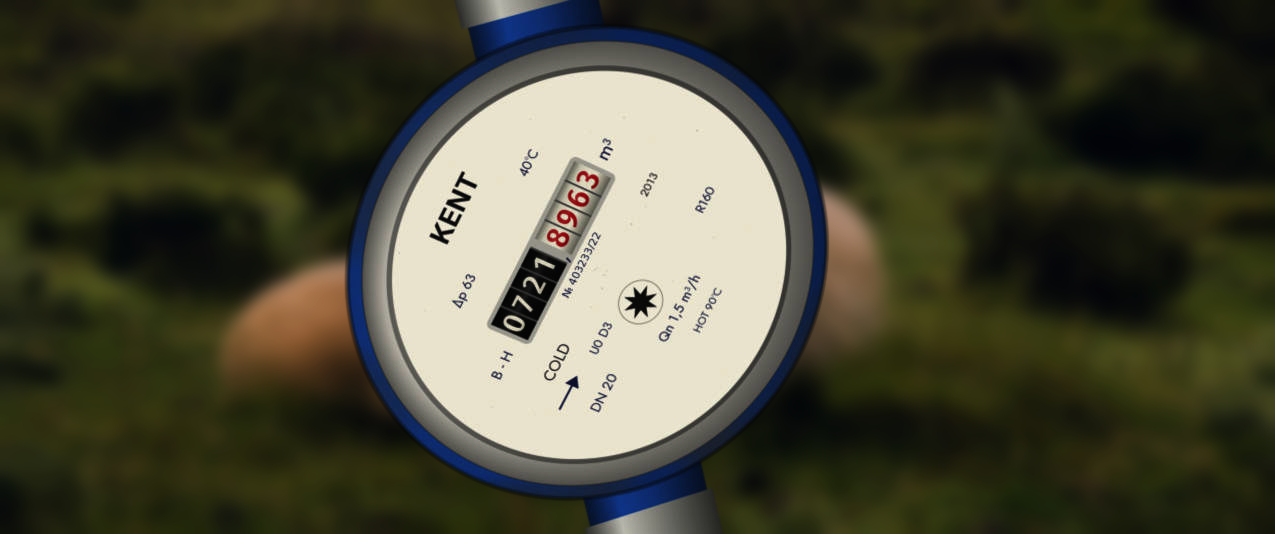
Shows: 721.8963 m³
